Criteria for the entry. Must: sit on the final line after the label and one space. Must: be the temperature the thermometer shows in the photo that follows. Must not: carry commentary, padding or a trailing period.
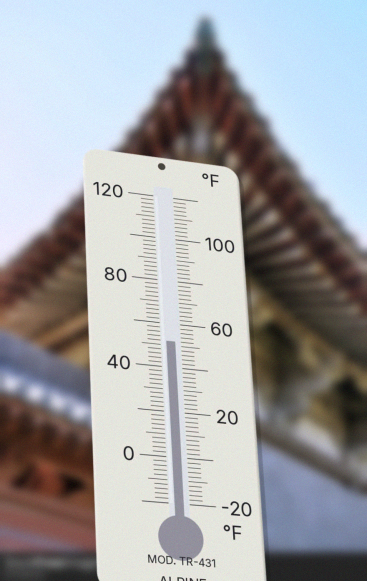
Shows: 52 °F
